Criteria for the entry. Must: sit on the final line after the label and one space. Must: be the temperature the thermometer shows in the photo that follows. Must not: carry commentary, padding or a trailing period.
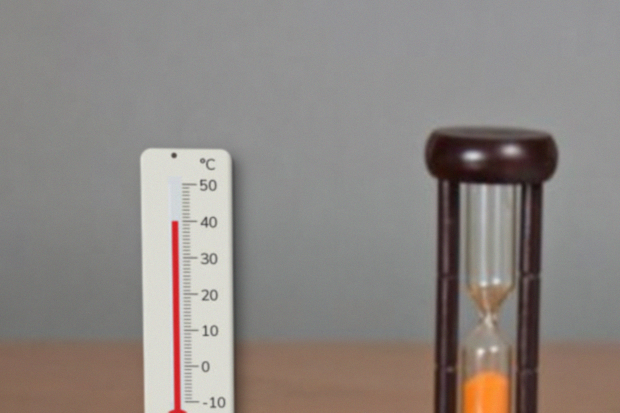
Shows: 40 °C
